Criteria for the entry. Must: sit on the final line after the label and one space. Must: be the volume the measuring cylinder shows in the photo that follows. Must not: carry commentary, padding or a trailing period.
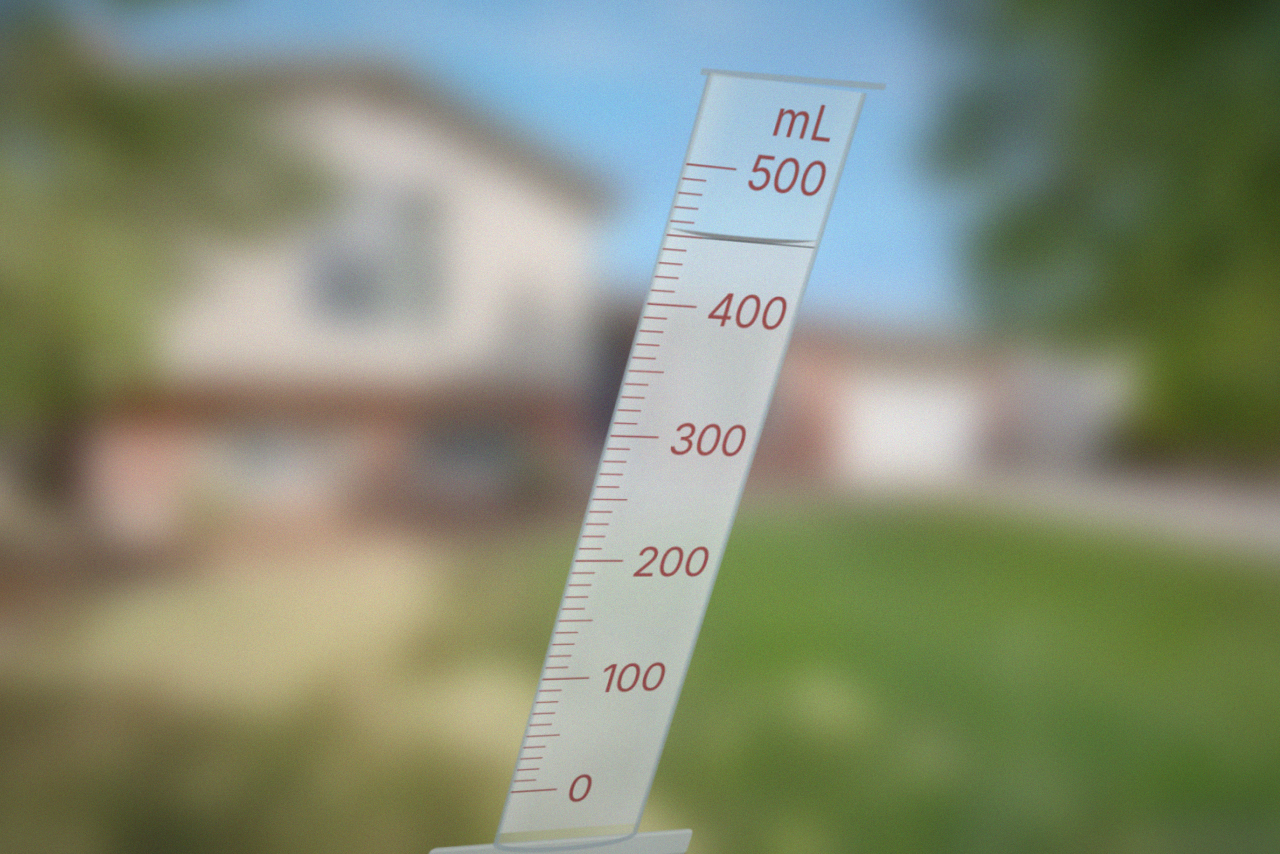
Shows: 450 mL
